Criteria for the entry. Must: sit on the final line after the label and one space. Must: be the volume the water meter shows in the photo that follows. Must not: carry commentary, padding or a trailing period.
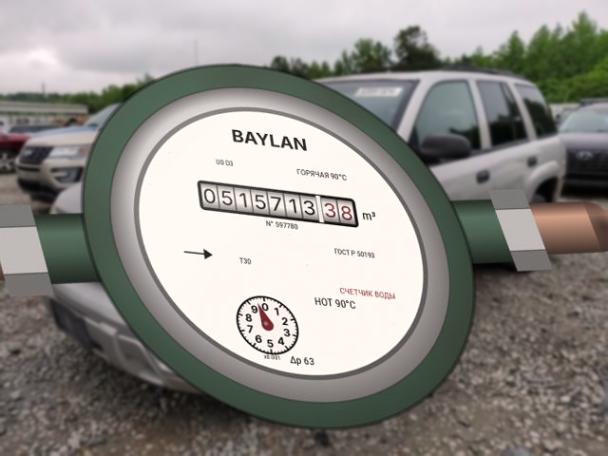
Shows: 515713.379 m³
